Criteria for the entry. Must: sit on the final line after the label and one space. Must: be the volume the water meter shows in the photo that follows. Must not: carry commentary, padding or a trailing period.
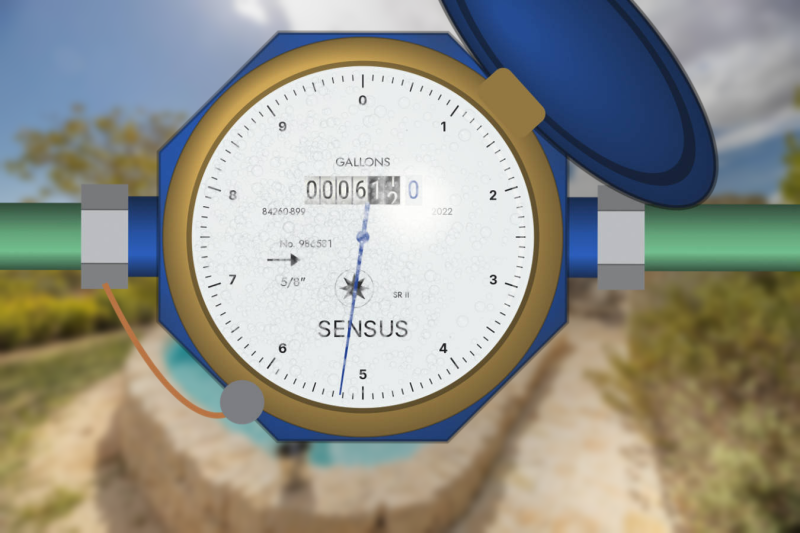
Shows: 6115.2 gal
